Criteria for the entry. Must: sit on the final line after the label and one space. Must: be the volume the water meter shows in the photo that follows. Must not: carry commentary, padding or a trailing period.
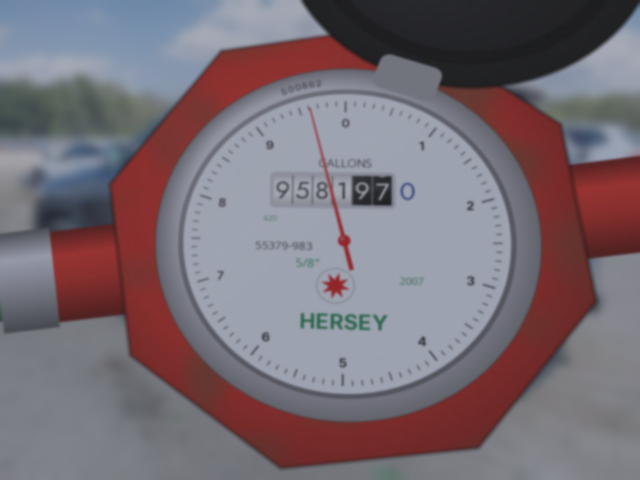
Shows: 9581969.6 gal
